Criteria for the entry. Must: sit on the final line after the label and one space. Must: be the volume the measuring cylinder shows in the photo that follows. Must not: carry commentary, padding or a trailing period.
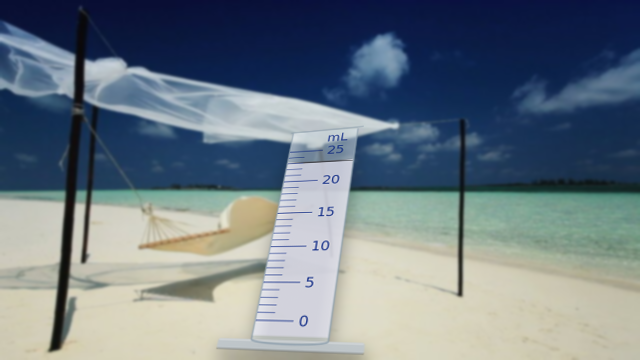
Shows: 23 mL
